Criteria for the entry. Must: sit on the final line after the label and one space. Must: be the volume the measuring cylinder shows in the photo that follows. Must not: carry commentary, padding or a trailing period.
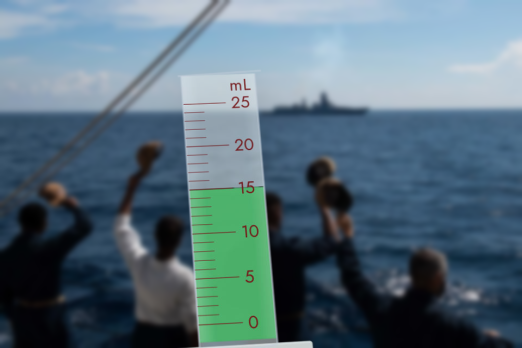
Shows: 15 mL
